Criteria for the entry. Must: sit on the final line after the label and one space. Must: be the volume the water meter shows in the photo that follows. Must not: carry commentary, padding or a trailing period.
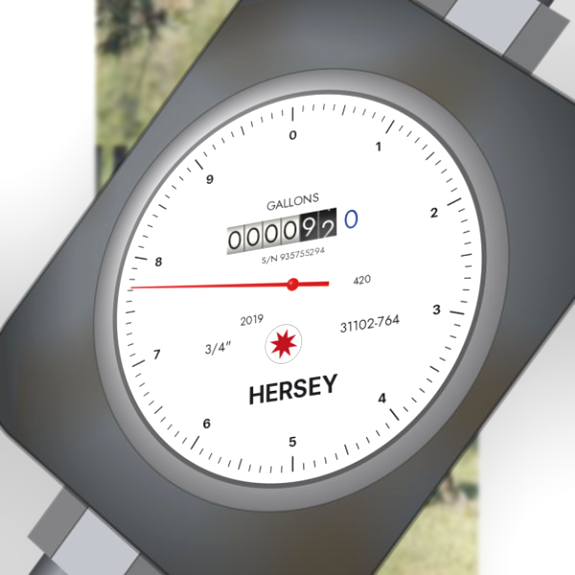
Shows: 917.7 gal
